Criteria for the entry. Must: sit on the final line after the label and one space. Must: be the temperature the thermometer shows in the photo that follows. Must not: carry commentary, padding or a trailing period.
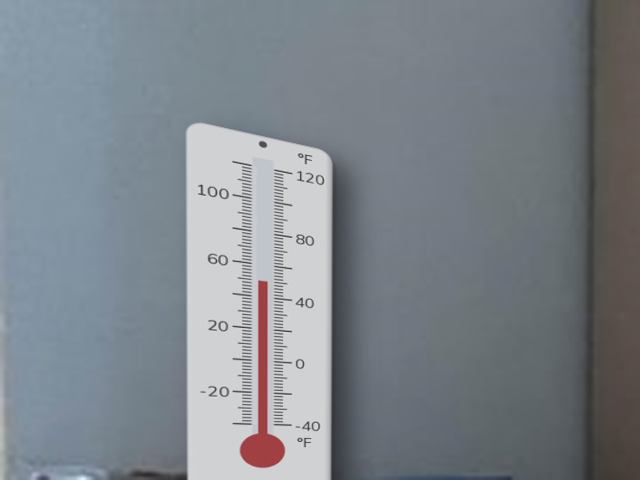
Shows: 50 °F
